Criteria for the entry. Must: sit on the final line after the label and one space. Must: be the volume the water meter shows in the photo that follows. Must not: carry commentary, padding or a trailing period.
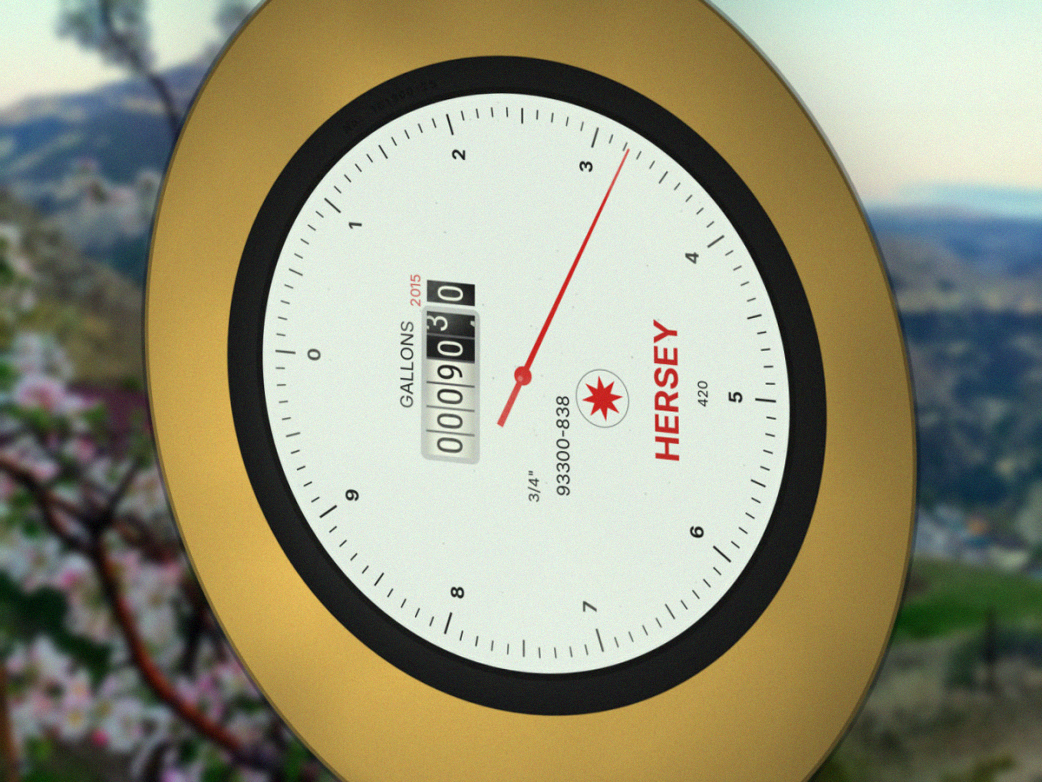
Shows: 9033.2 gal
